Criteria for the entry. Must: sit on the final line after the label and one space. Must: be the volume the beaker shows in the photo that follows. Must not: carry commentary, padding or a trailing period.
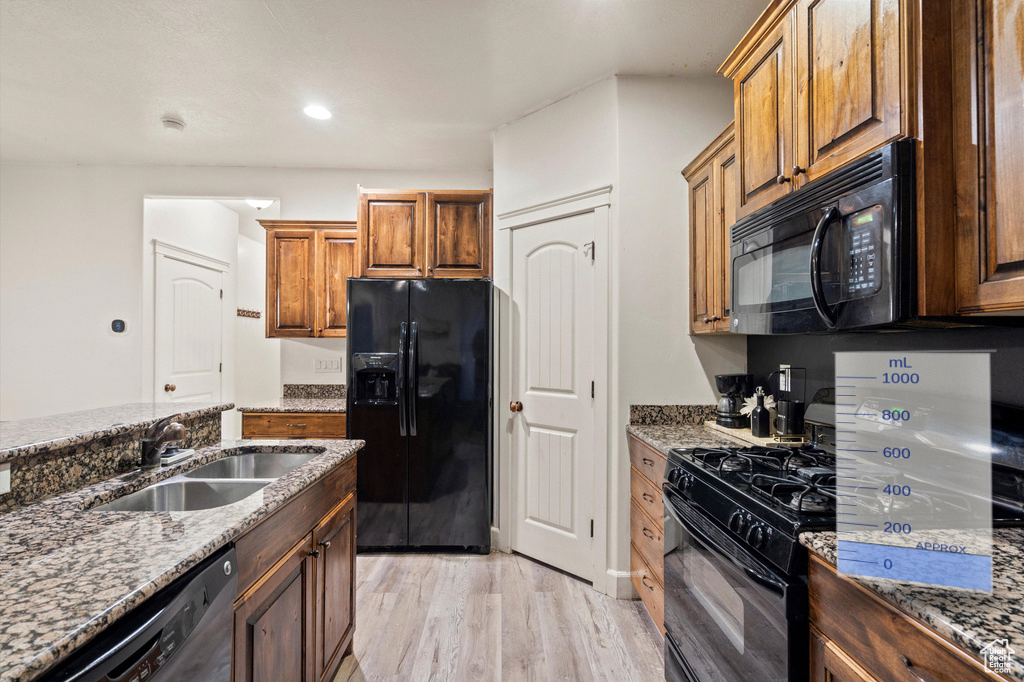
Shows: 100 mL
